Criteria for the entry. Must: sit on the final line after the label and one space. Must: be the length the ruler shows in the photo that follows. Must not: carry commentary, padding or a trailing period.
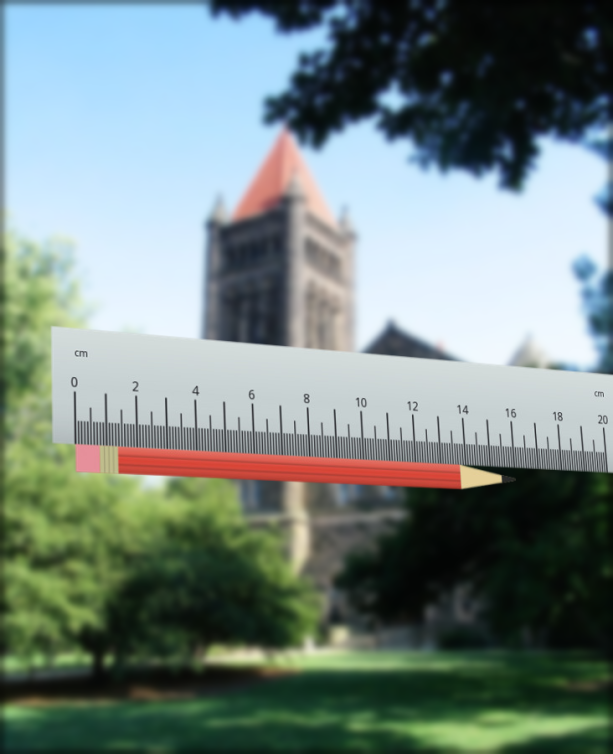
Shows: 16 cm
